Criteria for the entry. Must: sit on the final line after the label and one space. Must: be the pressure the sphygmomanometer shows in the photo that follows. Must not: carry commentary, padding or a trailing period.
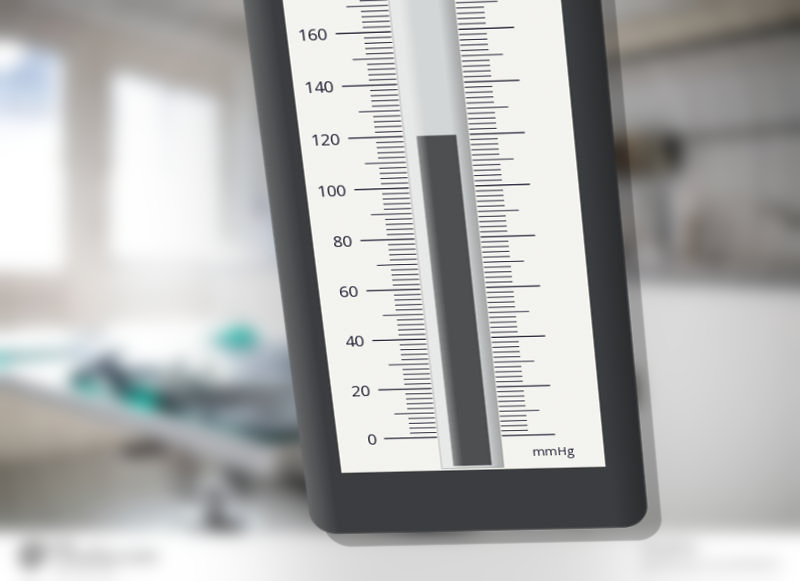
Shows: 120 mmHg
